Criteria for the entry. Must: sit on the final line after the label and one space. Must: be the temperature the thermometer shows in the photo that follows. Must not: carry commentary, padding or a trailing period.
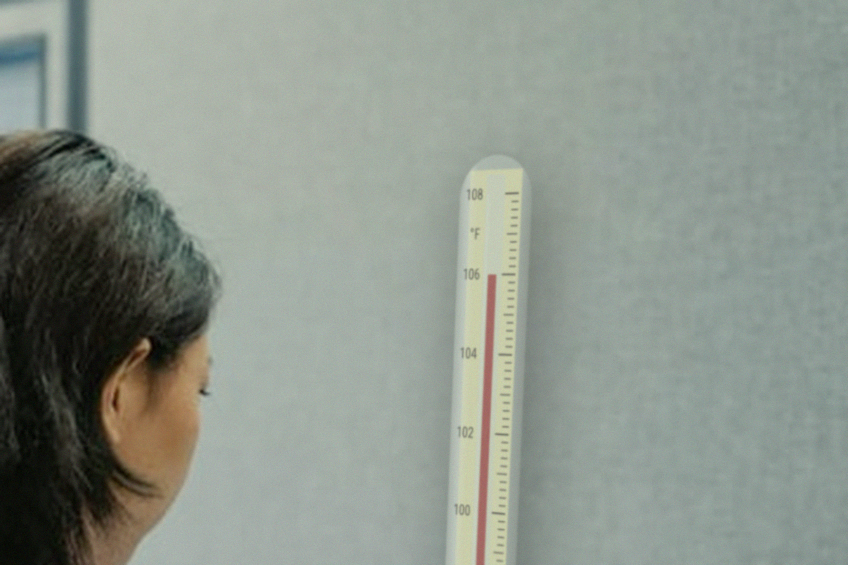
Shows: 106 °F
